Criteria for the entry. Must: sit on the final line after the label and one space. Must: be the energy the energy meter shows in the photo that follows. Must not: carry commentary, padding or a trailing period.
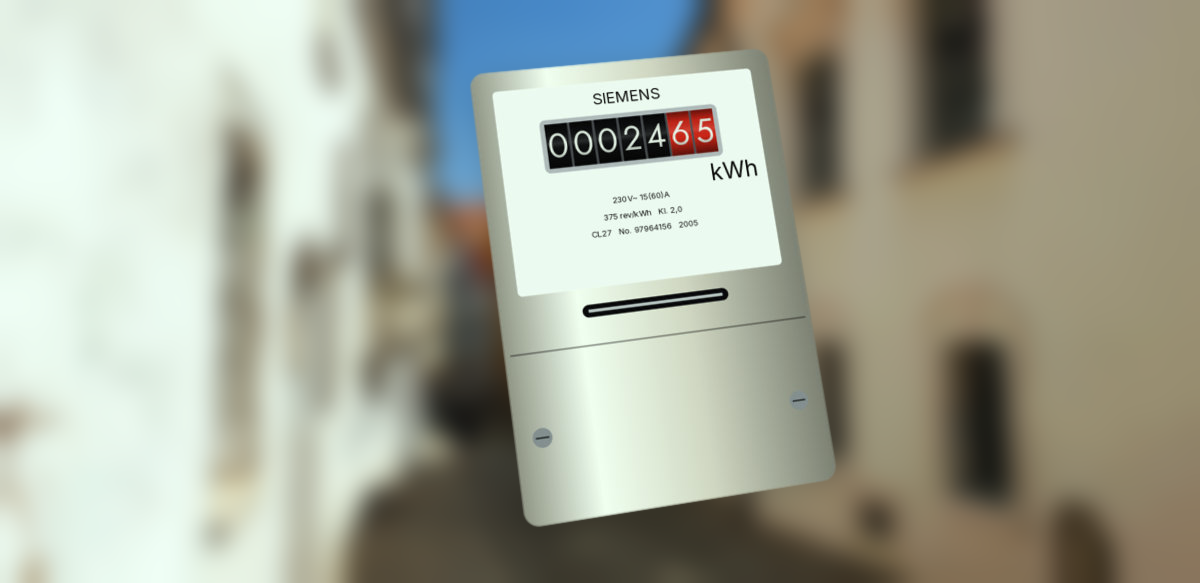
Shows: 24.65 kWh
